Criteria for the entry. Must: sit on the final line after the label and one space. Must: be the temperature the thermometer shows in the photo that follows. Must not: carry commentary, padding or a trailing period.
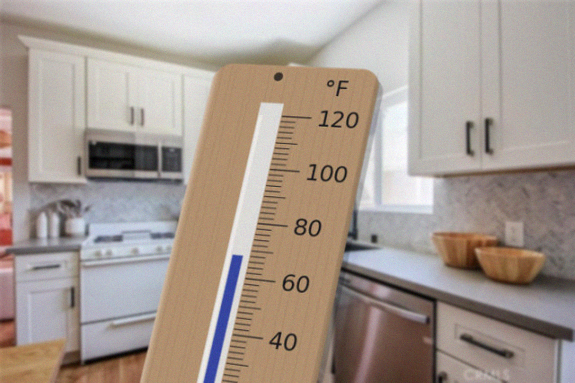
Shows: 68 °F
